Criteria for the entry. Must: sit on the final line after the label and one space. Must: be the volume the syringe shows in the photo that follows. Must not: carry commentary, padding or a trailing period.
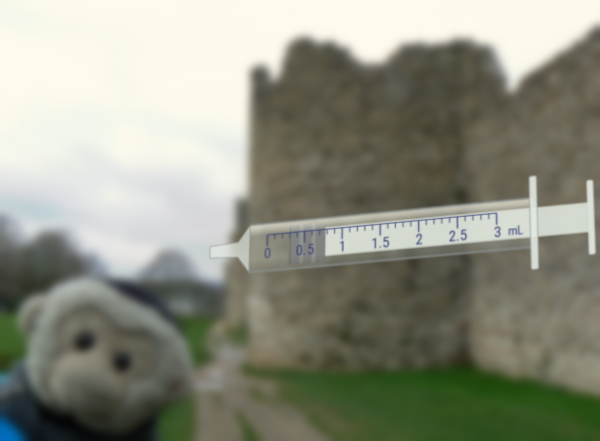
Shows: 0.3 mL
